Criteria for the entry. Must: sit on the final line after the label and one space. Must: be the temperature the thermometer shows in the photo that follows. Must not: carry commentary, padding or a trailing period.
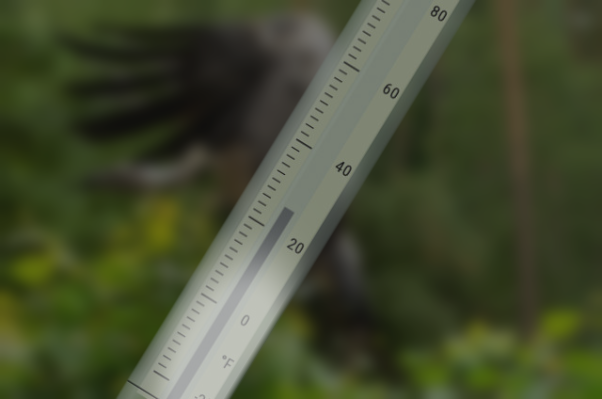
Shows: 26 °F
